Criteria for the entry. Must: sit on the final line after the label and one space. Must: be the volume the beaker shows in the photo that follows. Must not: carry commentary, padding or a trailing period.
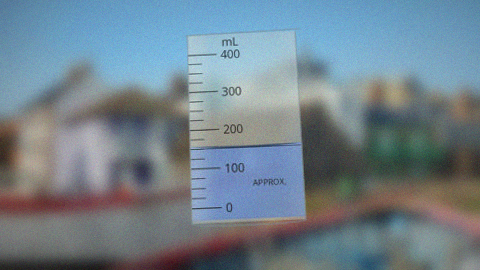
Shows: 150 mL
